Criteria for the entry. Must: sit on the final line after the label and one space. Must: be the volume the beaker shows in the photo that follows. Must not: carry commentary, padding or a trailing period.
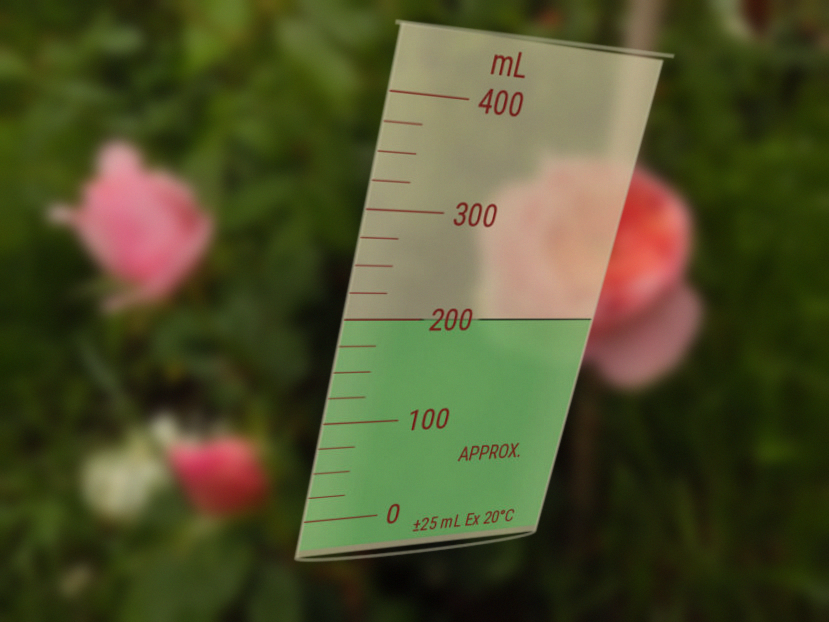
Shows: 200 mL
